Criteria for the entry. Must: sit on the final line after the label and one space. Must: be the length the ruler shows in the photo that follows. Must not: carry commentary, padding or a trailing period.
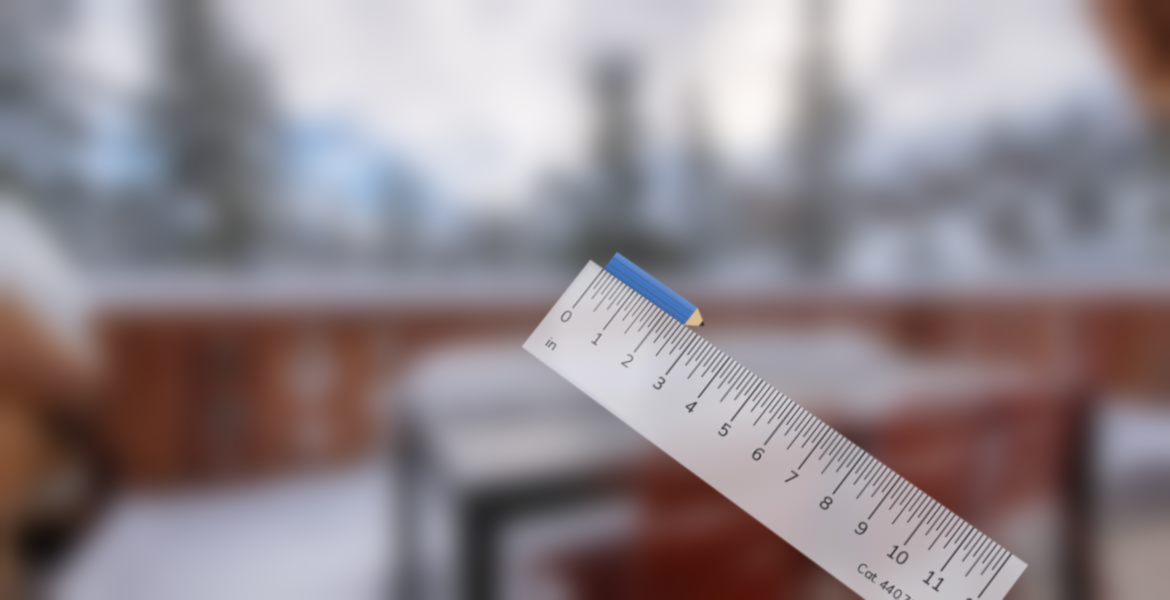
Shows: 3 in
